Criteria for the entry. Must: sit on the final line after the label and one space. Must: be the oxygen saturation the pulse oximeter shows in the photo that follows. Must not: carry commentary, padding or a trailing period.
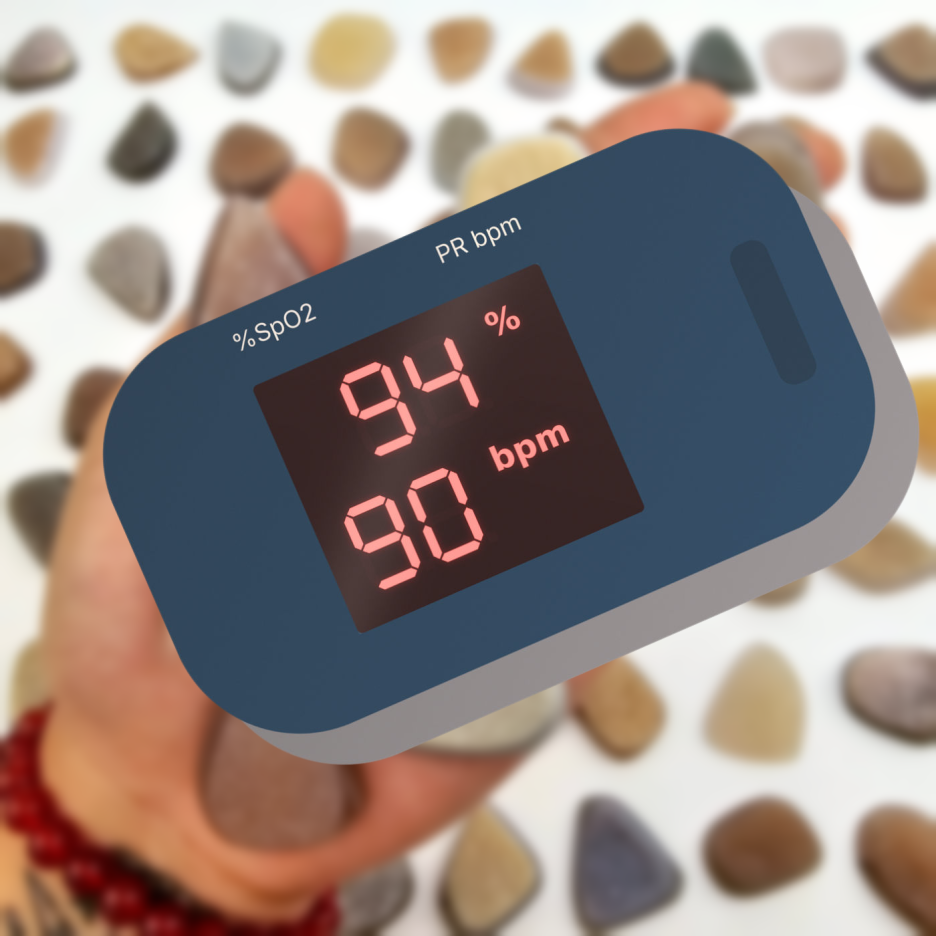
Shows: 94 %
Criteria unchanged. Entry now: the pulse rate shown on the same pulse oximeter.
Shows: 90 bpm
